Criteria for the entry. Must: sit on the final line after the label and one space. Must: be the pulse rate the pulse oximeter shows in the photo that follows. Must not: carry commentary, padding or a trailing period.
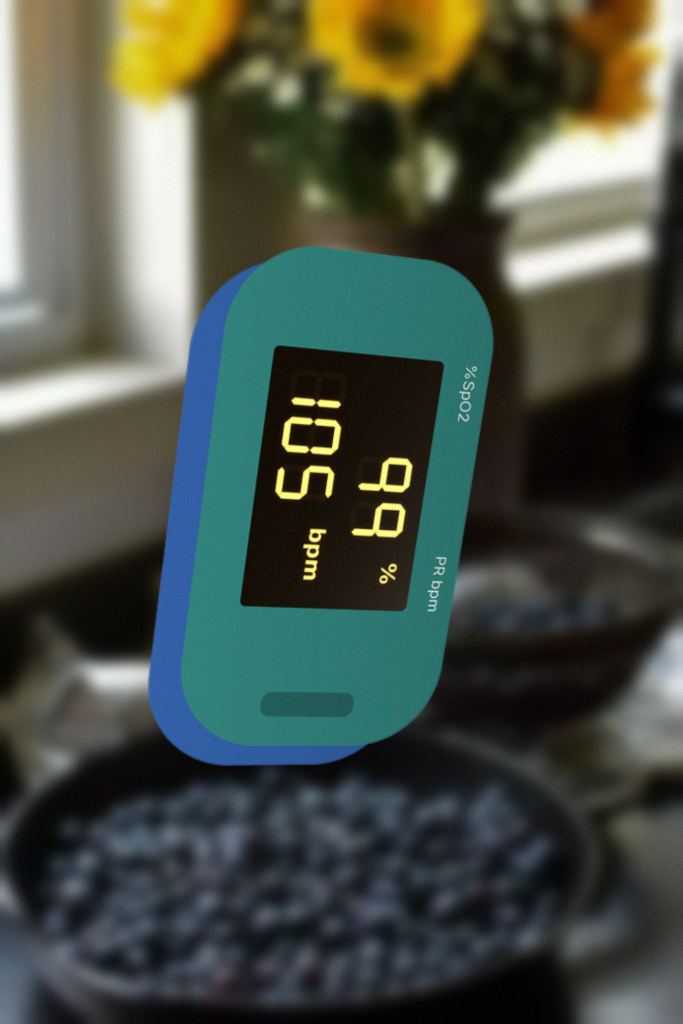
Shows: 105 bpm
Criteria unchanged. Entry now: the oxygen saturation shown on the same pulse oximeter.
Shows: 99 %
